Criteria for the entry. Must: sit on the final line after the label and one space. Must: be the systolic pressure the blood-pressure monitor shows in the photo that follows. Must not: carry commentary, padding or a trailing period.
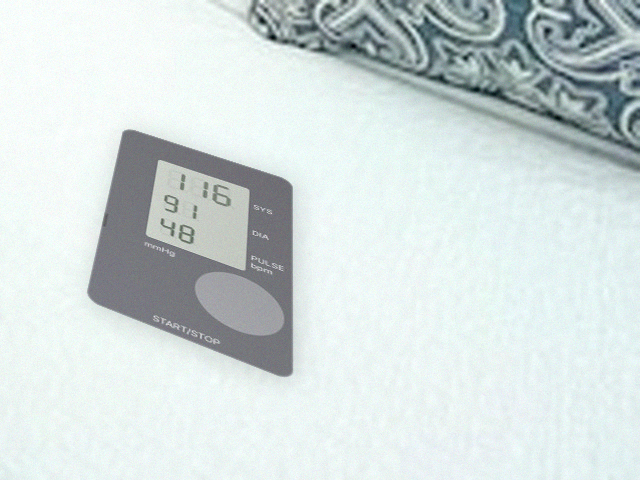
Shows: 116 mmHg
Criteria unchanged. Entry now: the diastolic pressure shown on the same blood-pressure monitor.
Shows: 91 mmHg
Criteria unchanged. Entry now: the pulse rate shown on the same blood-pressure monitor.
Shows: 48 bpm
